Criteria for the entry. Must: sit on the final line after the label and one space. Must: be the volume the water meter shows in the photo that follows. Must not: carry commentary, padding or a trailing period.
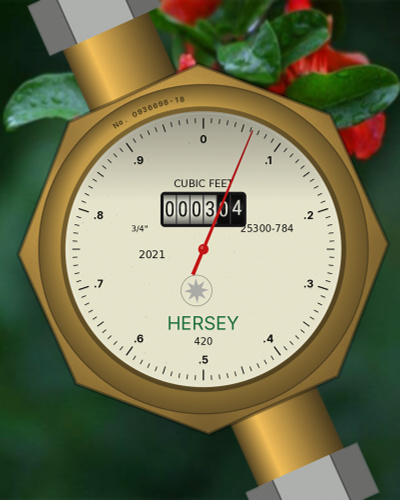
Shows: 304.06 ft³
